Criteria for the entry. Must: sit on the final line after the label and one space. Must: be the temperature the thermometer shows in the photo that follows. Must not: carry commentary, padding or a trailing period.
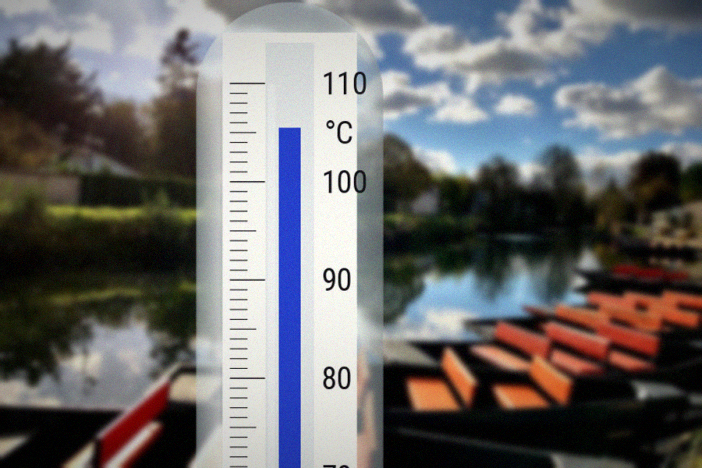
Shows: 105.5 °C
